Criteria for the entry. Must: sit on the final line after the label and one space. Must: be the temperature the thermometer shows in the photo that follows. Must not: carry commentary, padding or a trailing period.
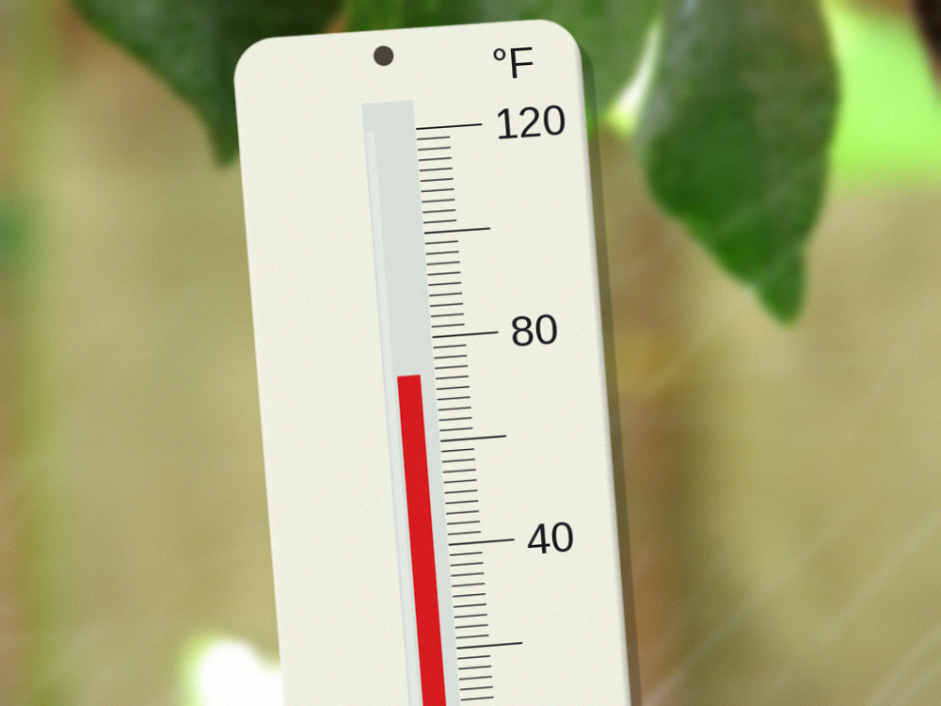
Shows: 73 °F
